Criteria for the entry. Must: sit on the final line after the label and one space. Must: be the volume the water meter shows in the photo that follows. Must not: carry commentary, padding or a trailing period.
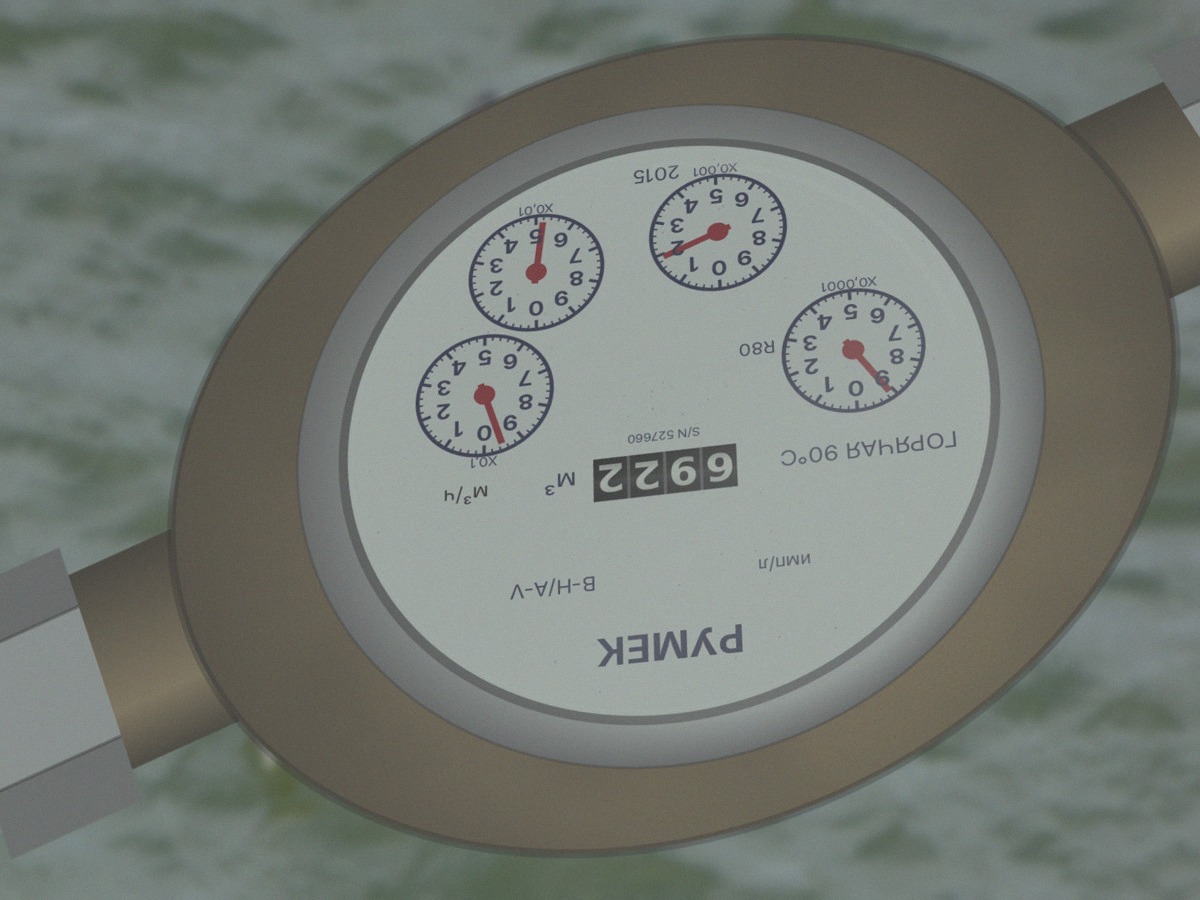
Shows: 6921.9519 m³
